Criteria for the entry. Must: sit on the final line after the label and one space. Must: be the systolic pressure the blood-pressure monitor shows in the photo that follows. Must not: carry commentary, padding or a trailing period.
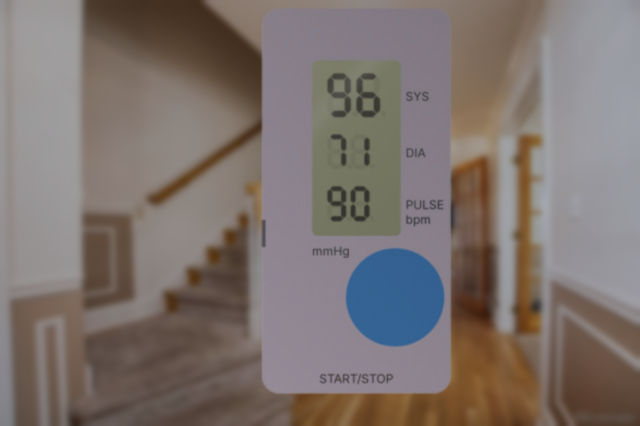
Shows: 96 mmHg
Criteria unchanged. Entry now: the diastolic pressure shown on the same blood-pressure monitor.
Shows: 71 mmHg
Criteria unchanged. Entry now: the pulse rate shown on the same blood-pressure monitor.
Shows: 90 bpm
